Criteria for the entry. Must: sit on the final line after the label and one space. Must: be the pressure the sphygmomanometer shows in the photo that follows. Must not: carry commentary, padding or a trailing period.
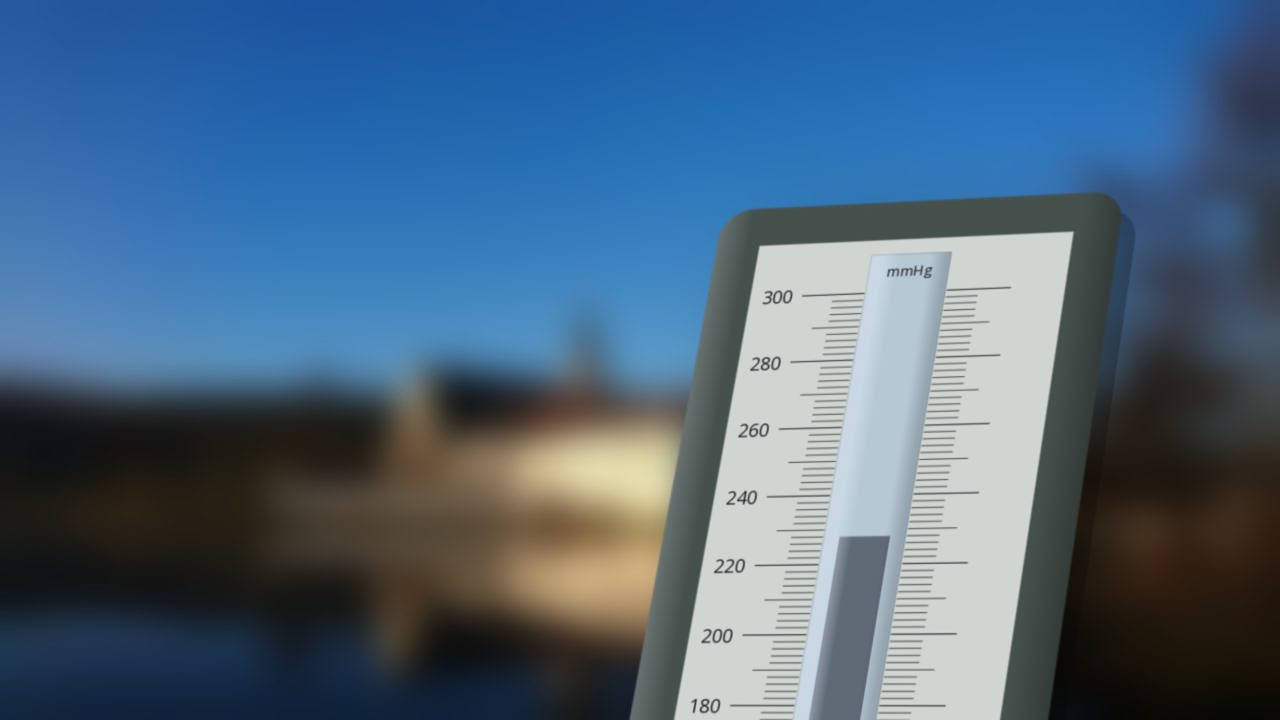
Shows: 228 mmHg
